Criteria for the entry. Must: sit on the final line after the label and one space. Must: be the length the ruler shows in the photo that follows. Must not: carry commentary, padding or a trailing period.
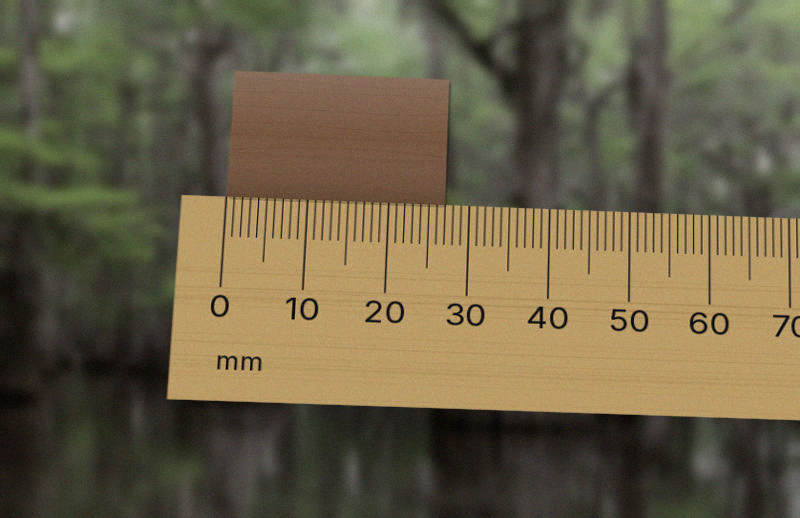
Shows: 27 mm
